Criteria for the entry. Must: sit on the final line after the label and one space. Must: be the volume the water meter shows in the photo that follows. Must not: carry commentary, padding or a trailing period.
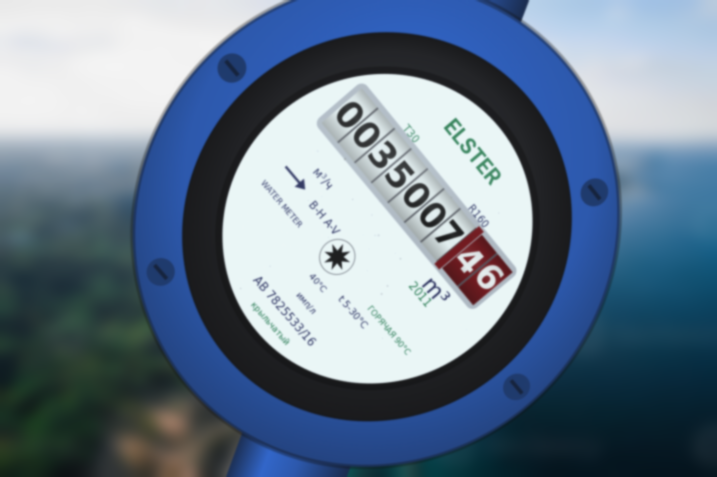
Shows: 35007.46 m³
